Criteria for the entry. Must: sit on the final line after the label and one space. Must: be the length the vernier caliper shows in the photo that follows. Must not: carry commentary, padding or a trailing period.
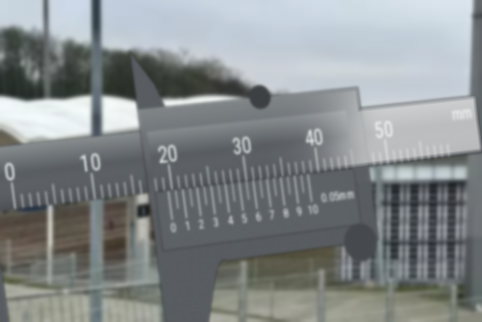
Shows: 19.5 mm
